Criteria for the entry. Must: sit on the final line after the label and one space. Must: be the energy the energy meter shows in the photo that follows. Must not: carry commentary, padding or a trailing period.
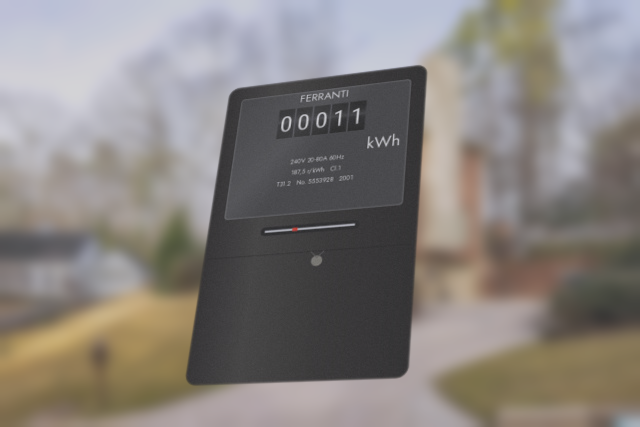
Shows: 11 kWh
